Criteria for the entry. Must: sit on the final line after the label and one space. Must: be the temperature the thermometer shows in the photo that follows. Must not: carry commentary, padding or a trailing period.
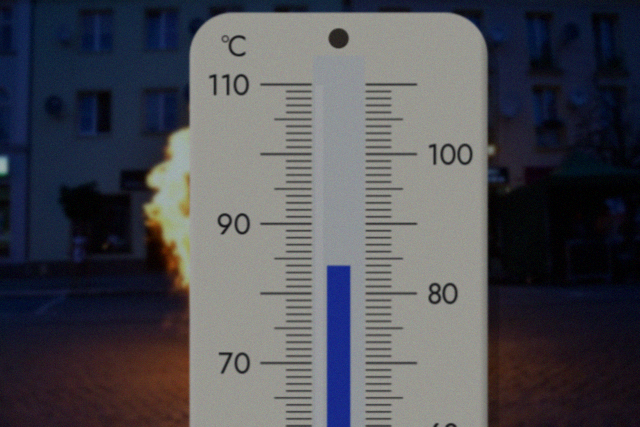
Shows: 84 °C
